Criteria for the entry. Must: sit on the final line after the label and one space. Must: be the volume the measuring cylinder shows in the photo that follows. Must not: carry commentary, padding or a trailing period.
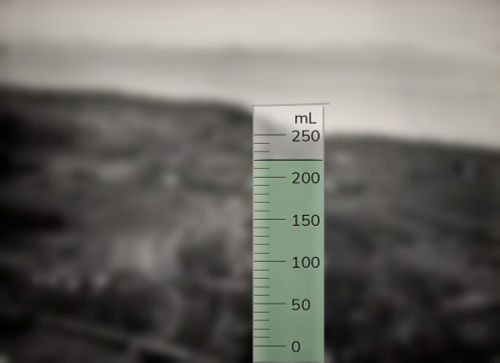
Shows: 220 mL
